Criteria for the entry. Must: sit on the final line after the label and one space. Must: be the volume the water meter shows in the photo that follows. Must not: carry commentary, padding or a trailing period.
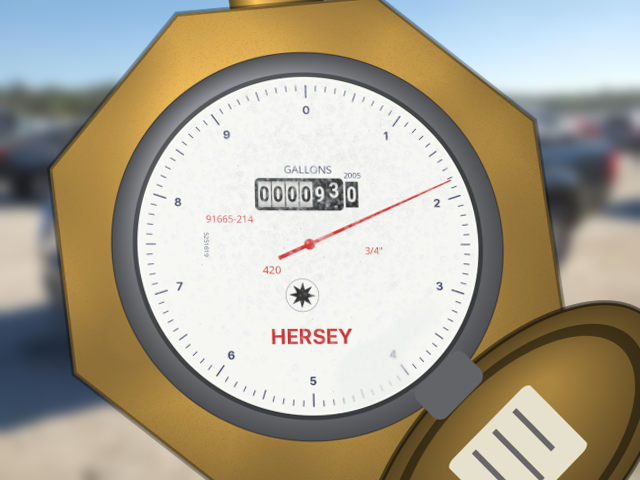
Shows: 931.8 gal
